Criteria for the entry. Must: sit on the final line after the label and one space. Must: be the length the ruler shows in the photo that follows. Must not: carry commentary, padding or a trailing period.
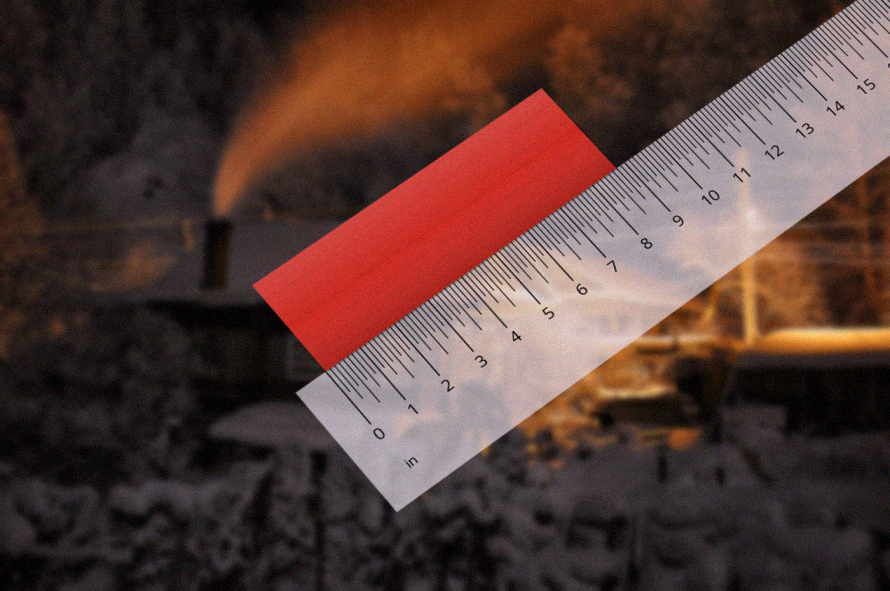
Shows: 8.75 in
